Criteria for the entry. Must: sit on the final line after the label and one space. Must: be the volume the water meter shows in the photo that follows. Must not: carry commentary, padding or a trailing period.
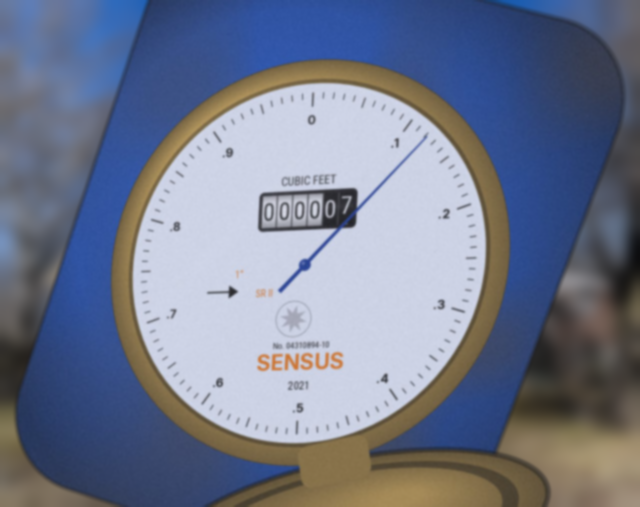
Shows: 7.12 ft³
